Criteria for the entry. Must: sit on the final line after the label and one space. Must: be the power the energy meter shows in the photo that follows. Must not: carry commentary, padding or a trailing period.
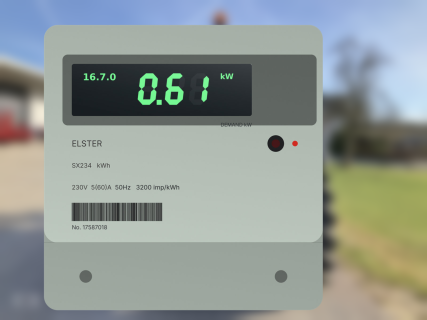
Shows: 0.61 kW
